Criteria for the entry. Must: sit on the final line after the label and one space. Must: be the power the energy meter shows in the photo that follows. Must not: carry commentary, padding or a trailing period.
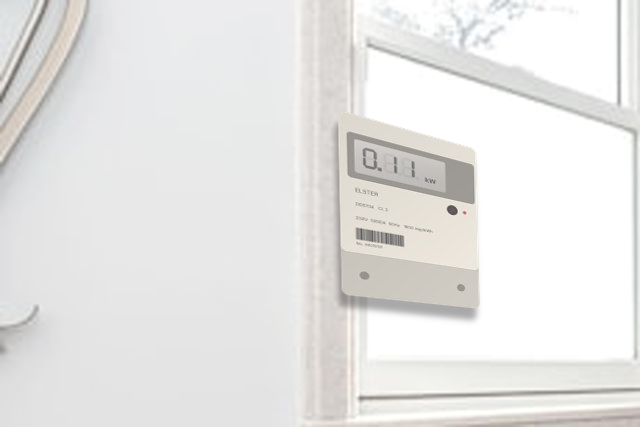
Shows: 0.11 kW
